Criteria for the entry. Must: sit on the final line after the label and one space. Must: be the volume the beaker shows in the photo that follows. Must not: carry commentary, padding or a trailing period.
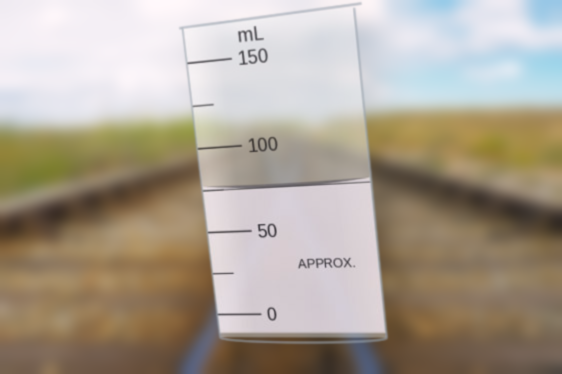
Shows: 75 mL
